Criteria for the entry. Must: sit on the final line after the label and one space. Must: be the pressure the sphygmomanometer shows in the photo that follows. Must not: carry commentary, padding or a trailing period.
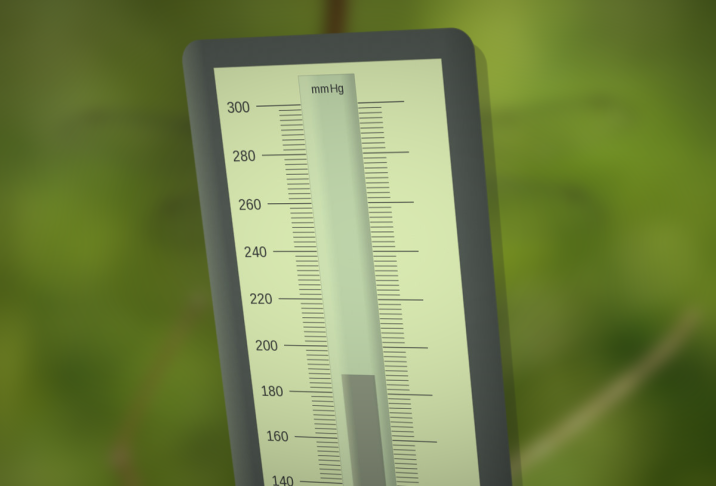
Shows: 188 mmHg
